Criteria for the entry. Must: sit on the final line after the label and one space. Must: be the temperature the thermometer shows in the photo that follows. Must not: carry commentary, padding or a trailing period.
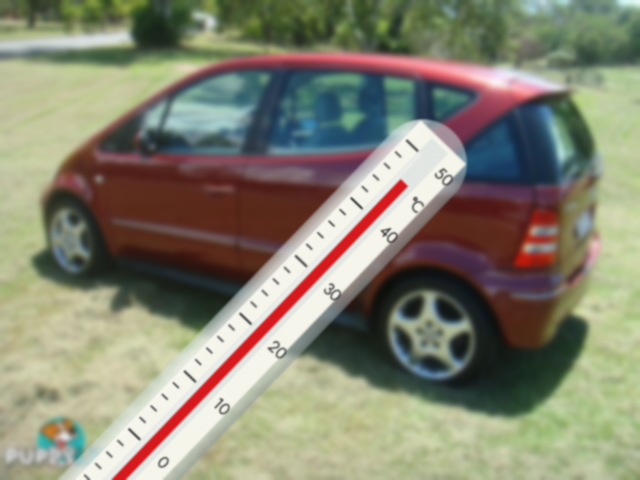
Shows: 46 °C
